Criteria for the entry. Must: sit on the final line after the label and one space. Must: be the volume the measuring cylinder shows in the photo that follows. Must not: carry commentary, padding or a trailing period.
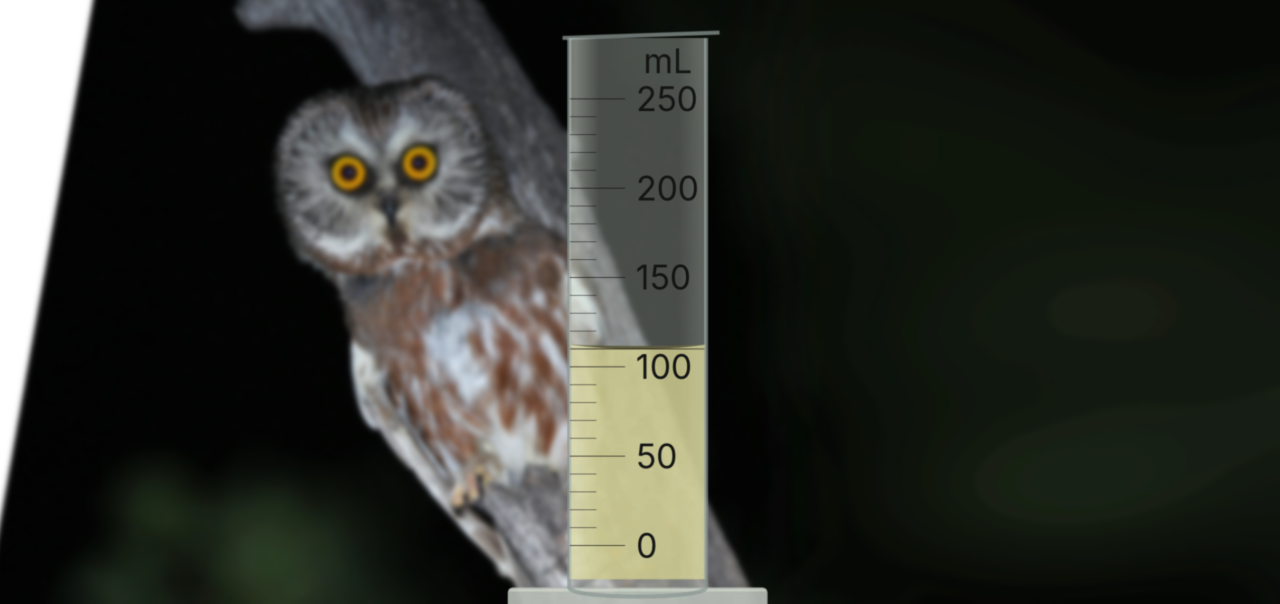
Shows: 110 mL
